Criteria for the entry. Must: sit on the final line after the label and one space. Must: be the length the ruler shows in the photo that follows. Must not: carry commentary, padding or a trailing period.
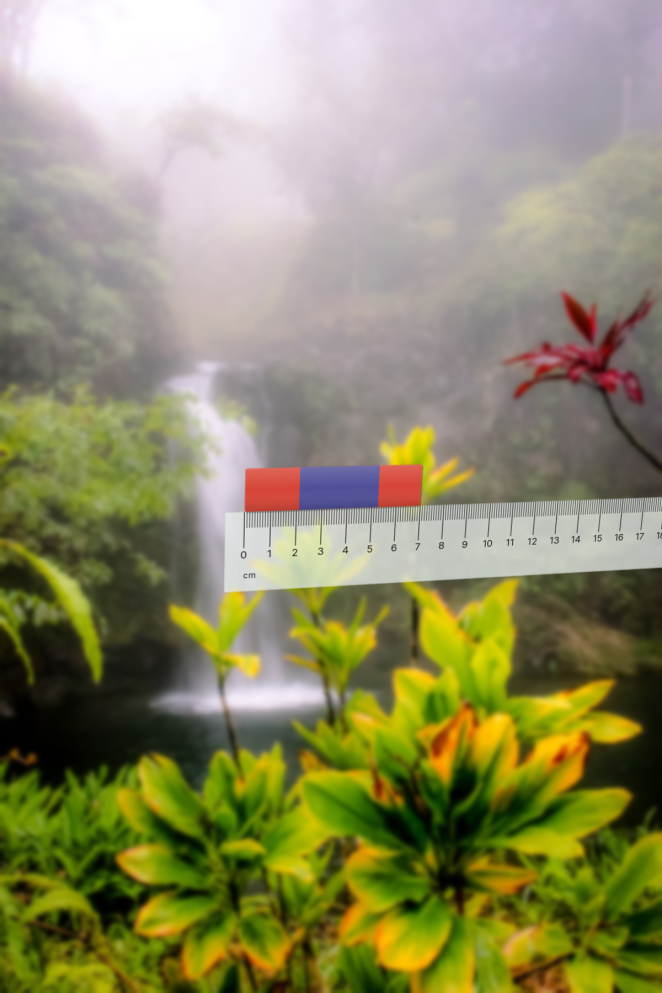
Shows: 7 cm
